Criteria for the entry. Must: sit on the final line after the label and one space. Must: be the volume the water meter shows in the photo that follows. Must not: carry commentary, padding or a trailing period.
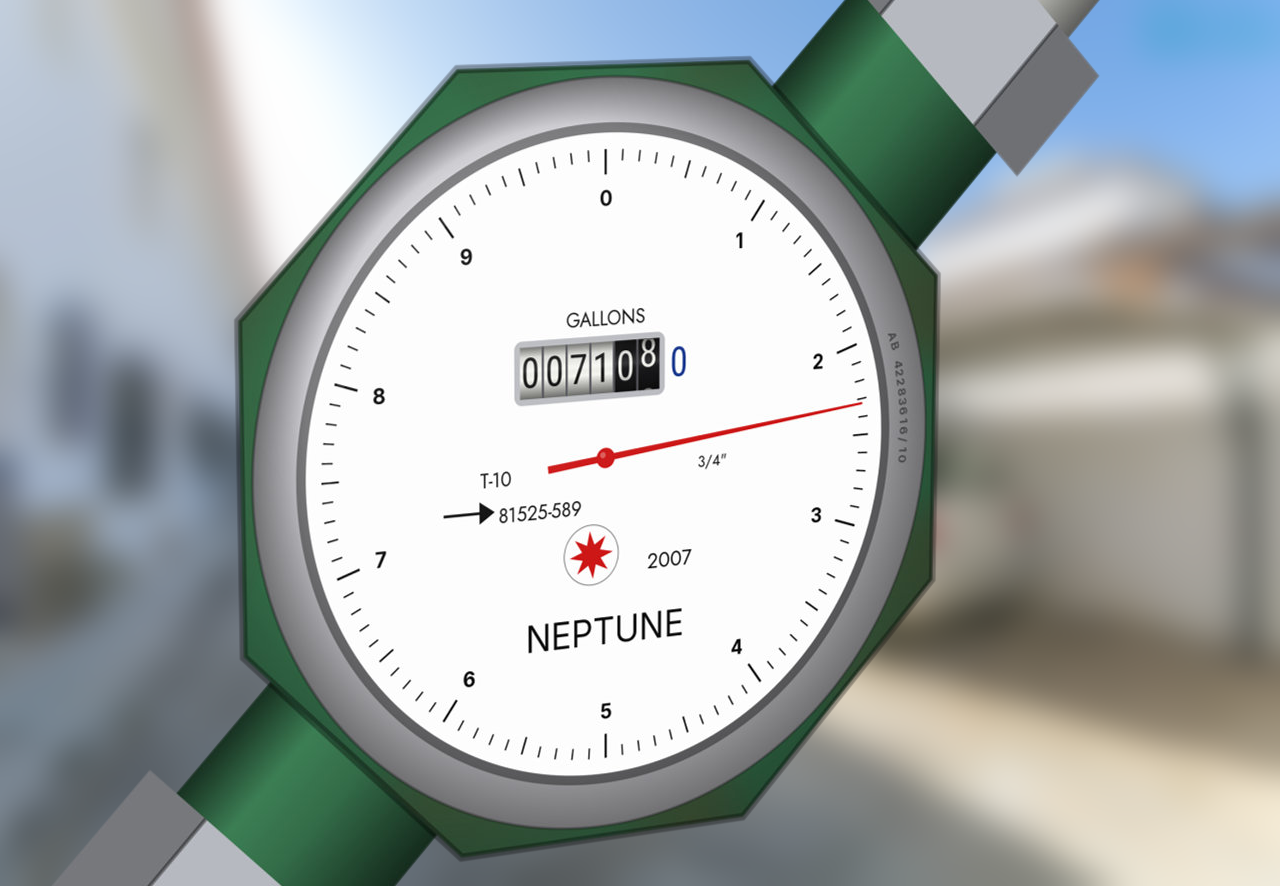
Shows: 71082.3 gal
